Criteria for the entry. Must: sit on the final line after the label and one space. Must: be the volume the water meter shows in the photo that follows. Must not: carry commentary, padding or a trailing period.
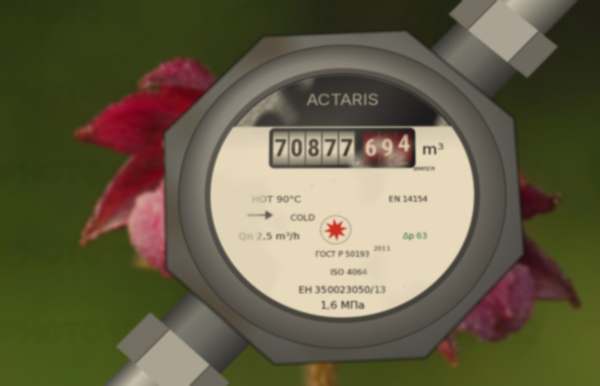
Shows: 70877.694 m³
